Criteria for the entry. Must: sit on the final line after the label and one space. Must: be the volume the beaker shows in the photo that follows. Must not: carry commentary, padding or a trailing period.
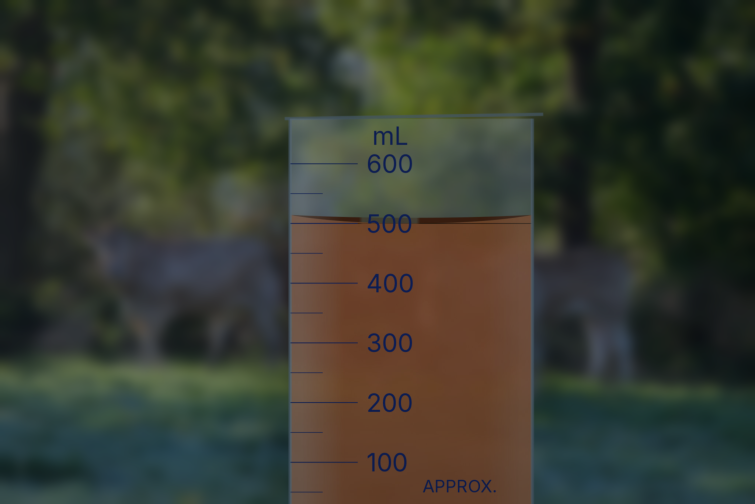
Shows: 500 mL
